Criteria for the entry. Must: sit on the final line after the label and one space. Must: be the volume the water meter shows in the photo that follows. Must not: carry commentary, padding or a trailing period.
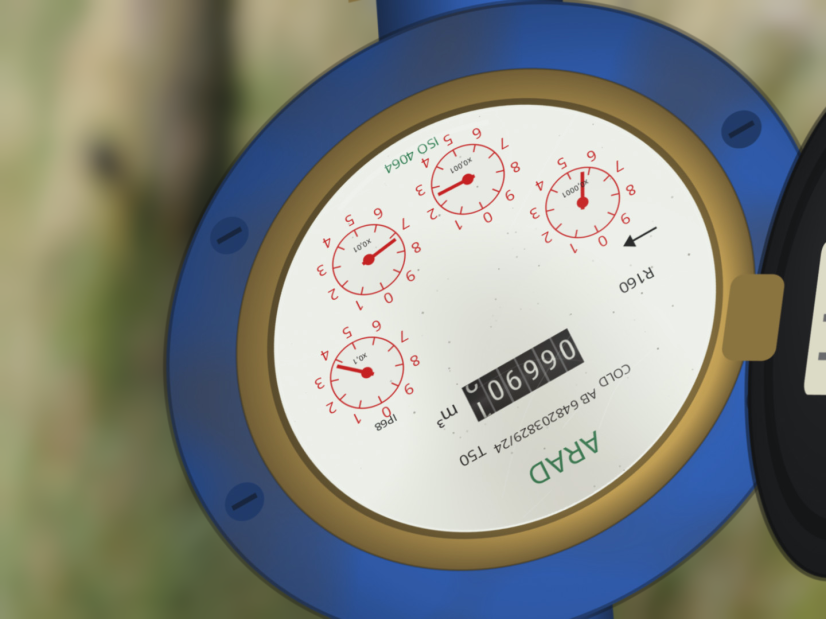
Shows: 66901.3725 m³
